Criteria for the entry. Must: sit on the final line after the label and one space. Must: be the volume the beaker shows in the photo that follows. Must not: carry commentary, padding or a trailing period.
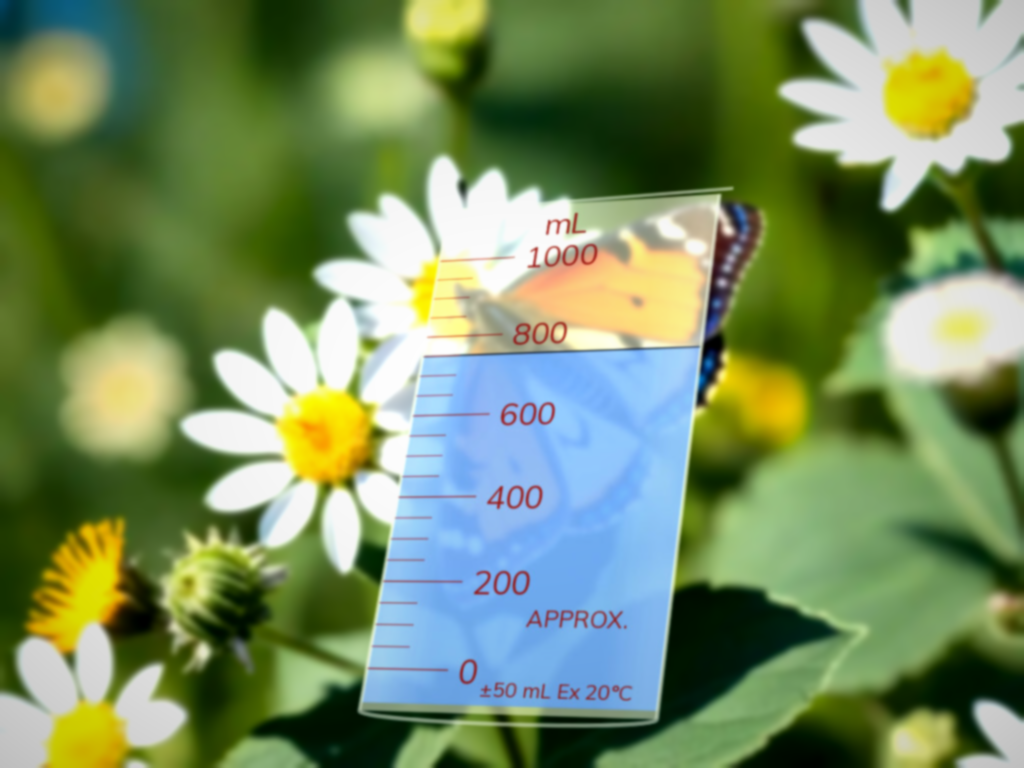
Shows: 750 mL
